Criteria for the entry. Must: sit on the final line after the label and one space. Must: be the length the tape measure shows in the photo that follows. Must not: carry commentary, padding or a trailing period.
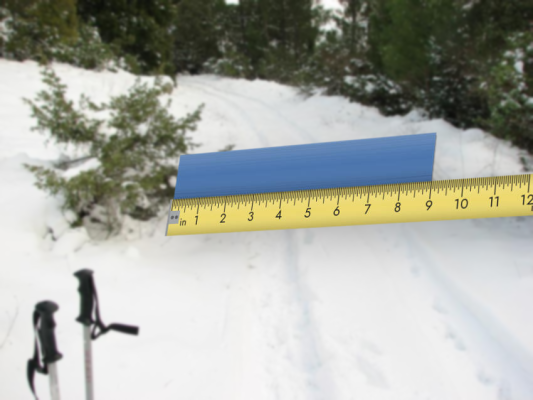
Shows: 9 in
